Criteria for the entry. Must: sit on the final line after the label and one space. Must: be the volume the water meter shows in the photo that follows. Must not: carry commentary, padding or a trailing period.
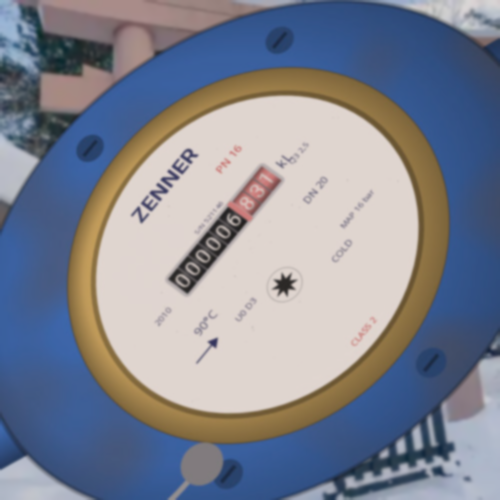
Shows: 6.831 kL
